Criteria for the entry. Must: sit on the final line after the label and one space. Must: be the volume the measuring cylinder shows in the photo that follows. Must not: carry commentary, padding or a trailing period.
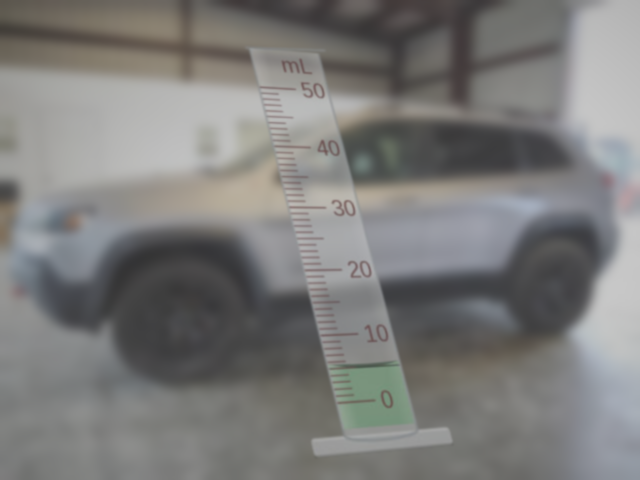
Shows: 5 mL
